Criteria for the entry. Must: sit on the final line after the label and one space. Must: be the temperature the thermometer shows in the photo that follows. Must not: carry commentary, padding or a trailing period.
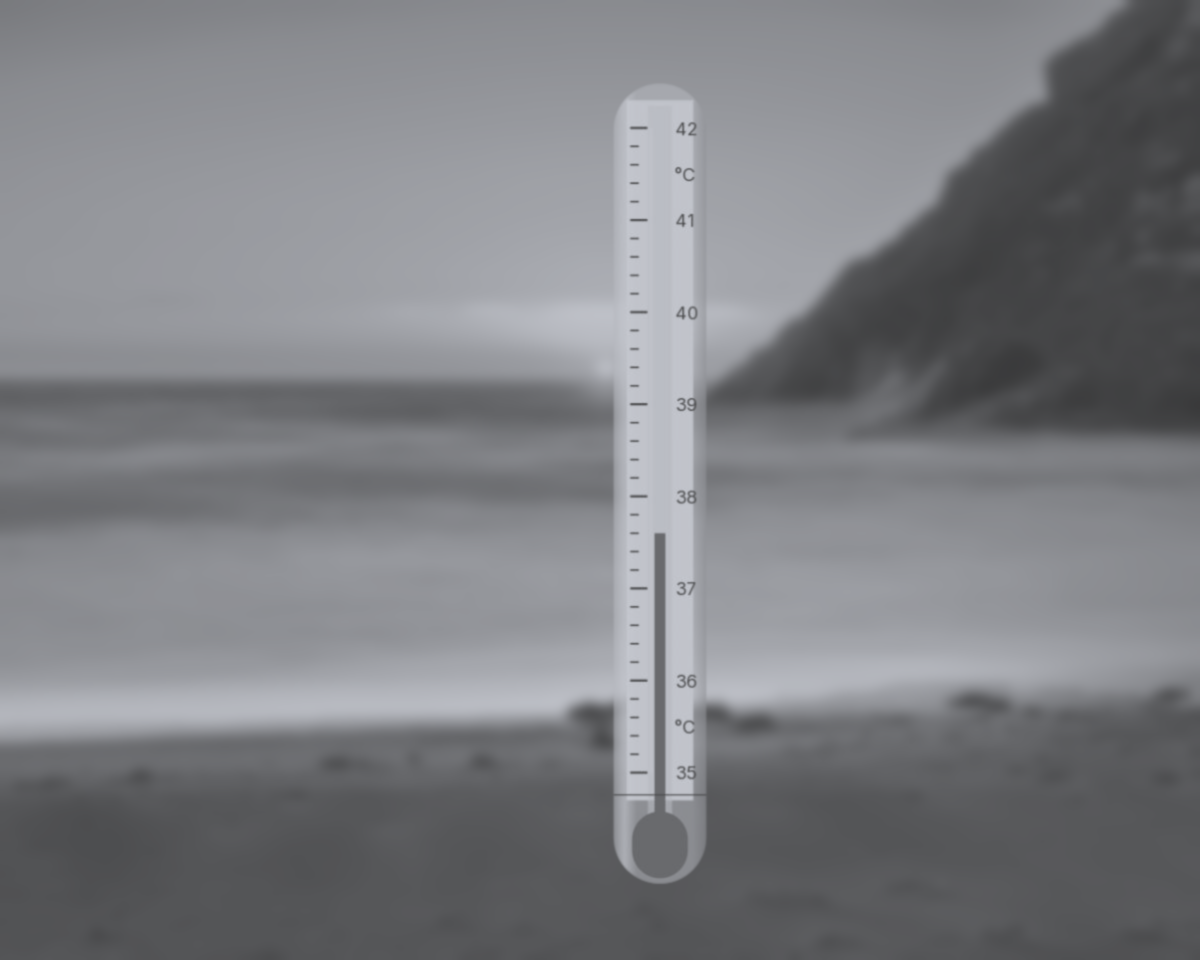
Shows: 37.6 °C
